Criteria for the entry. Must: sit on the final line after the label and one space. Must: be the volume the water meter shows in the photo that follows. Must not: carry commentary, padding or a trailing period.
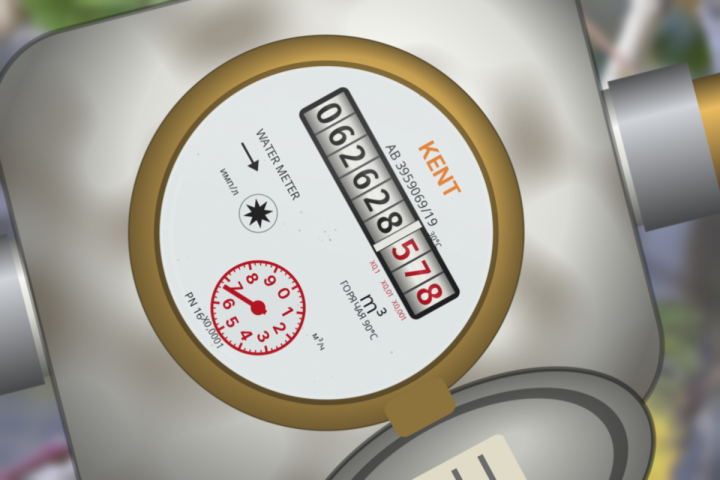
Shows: 62628.5786 m³
